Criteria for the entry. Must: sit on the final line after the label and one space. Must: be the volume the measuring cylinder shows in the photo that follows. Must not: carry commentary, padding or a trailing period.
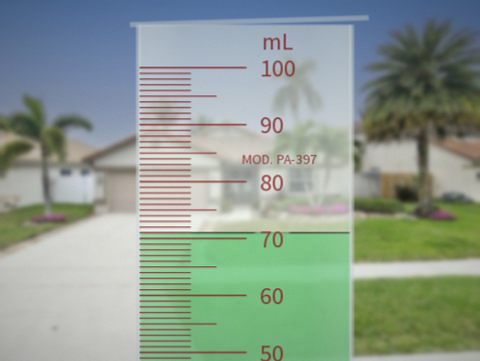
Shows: 71 mL
